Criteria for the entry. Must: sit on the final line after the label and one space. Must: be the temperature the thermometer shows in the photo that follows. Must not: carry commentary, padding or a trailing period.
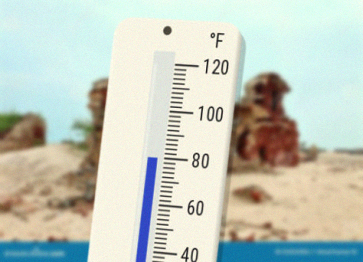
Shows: 80 °F
